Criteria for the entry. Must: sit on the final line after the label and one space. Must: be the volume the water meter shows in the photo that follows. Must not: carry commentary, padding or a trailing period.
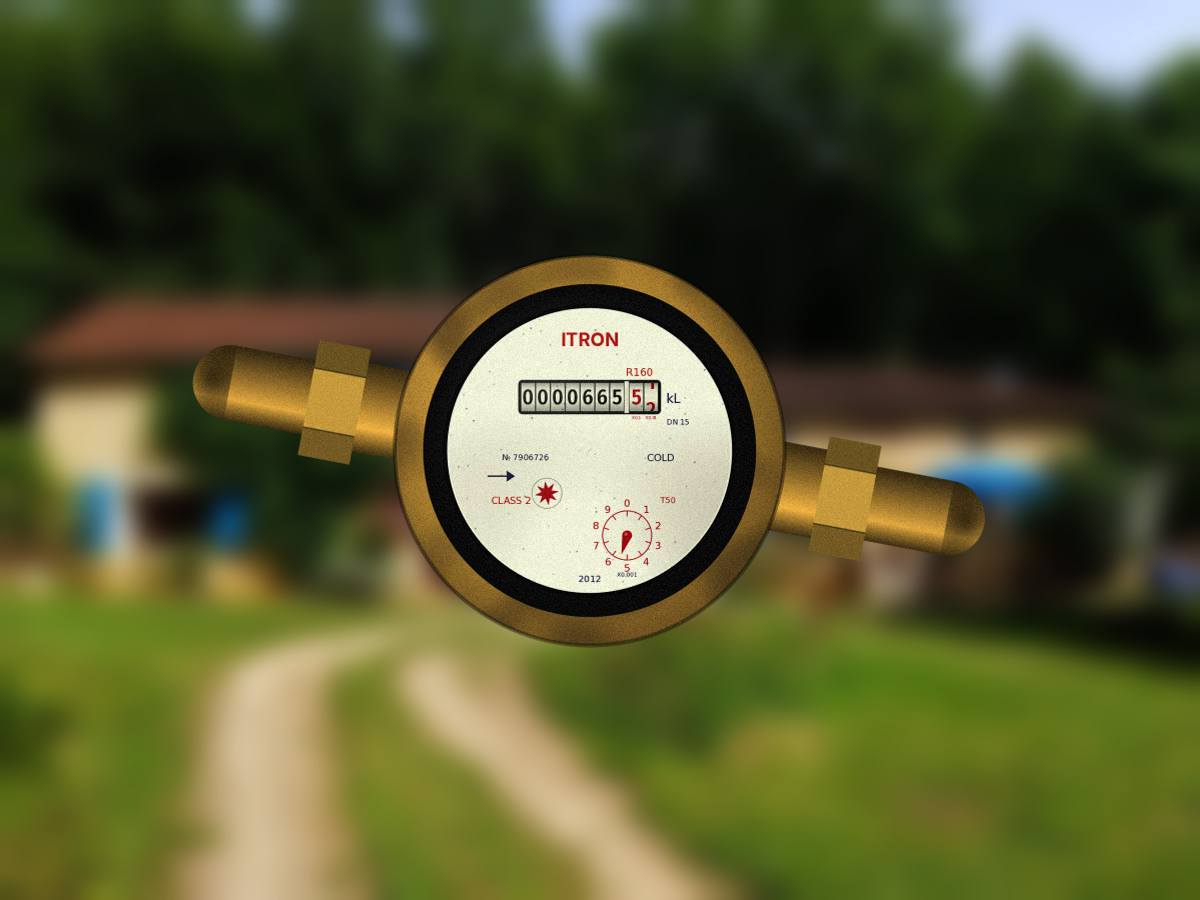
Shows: 665.515 kL
